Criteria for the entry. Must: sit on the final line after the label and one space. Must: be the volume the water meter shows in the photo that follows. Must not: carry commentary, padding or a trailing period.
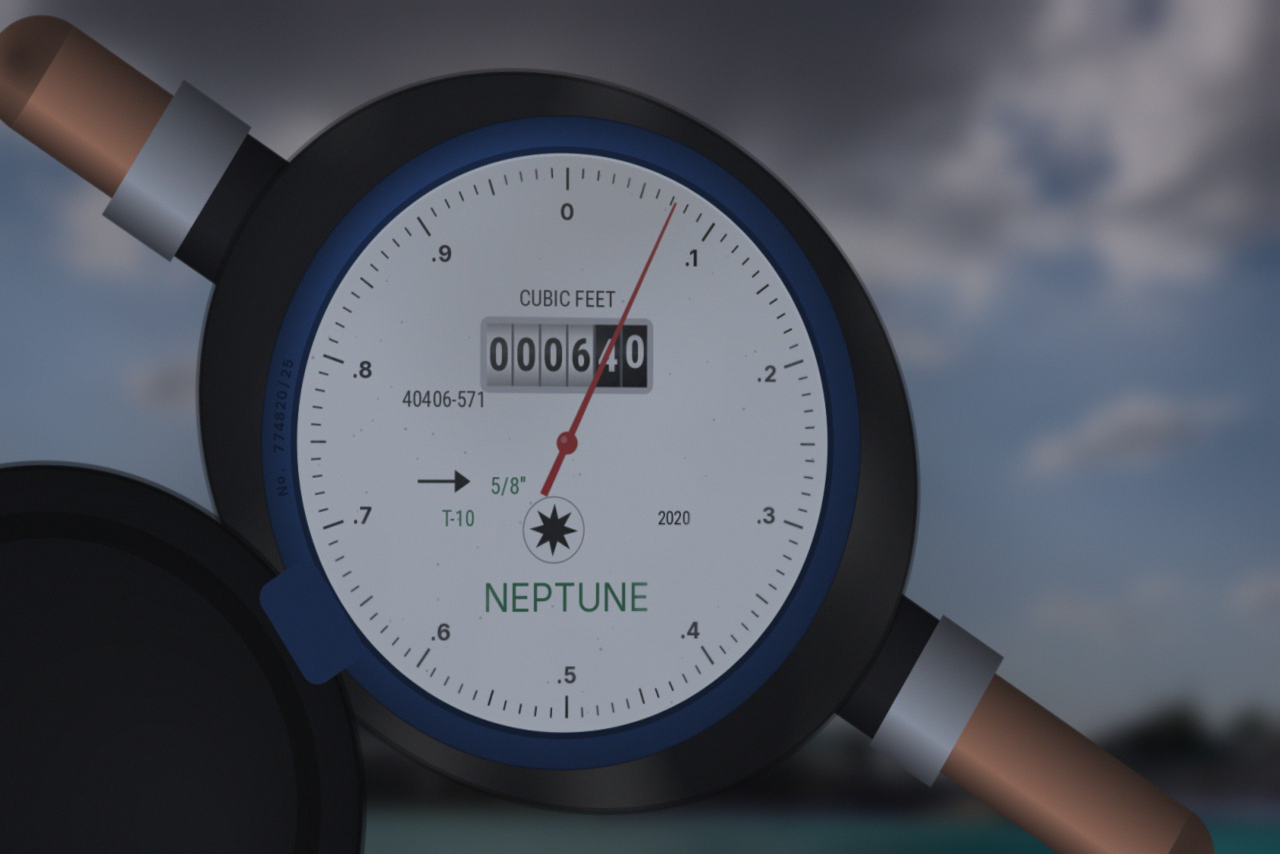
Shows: 640.07 ft³
